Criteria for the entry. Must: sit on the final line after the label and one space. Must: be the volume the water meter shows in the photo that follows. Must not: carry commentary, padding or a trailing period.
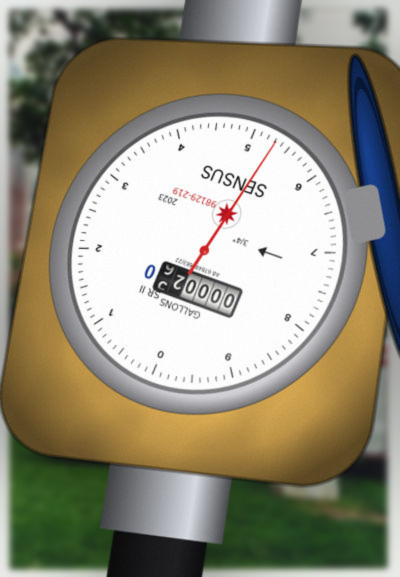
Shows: 255.3 gal
